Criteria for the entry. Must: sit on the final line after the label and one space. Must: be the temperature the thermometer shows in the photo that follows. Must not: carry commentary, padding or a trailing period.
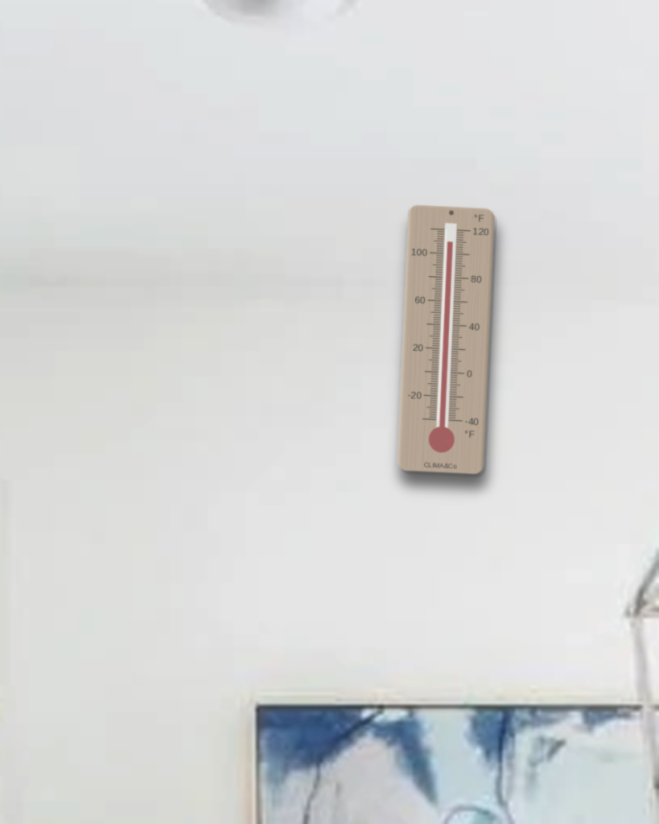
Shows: 110 °F
